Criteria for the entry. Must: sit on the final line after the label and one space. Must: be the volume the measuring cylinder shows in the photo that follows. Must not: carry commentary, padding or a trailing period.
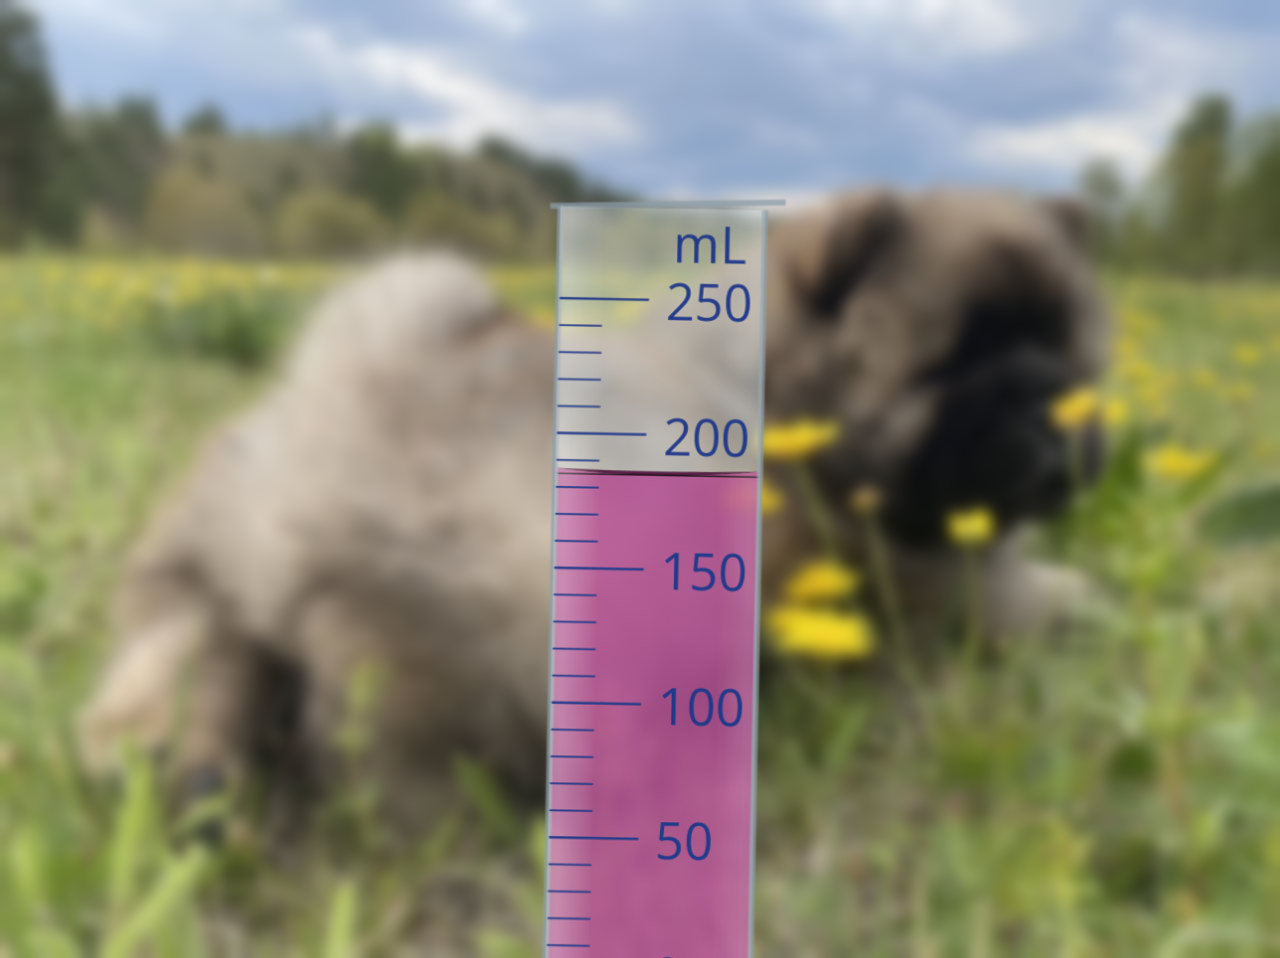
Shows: 185 mL
